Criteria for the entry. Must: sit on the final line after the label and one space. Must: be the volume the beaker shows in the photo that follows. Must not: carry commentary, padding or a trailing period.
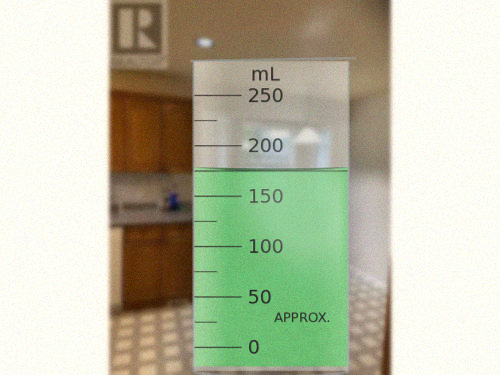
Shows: 175 mL
